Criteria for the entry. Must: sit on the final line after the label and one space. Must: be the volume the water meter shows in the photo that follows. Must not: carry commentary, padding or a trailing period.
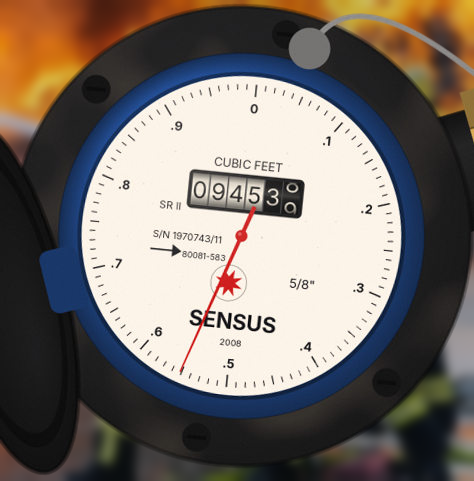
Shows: 94538.55 ft³
